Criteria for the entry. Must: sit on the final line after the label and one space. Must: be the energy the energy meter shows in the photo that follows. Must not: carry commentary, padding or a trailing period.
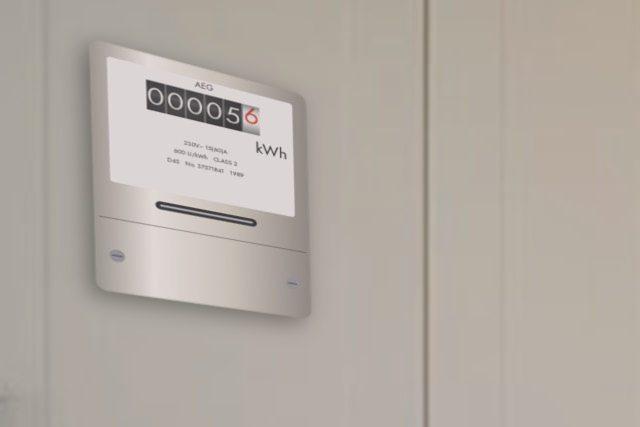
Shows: 5.6 kWh
